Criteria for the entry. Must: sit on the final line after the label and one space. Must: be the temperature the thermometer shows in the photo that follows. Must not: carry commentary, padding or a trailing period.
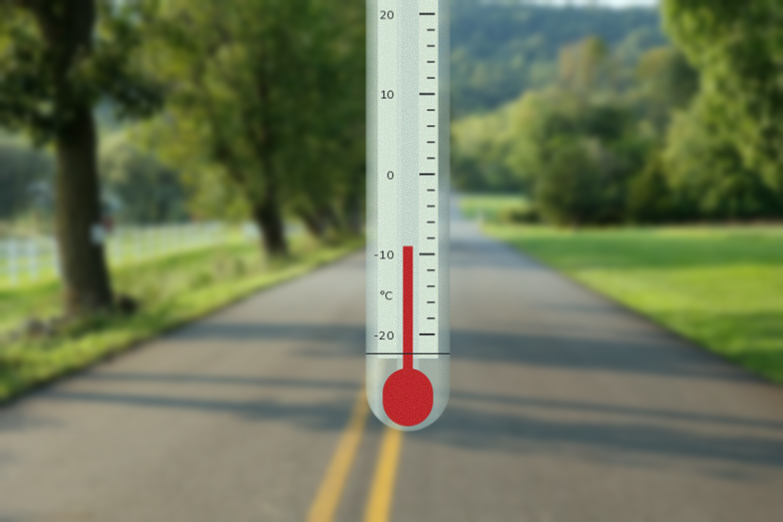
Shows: -9 °C
